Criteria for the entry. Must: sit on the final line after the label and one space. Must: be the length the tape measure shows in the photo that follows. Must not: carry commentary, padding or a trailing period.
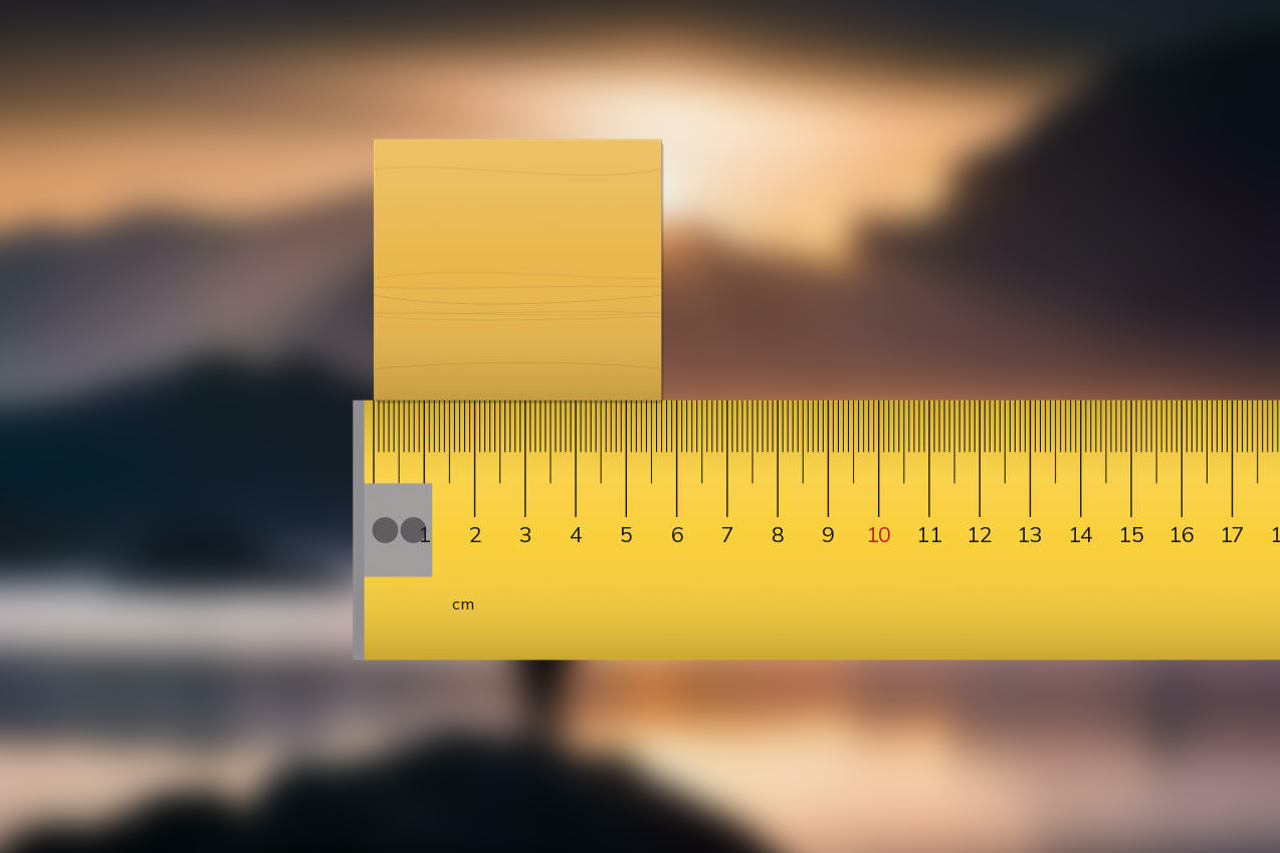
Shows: 5.7 cm
